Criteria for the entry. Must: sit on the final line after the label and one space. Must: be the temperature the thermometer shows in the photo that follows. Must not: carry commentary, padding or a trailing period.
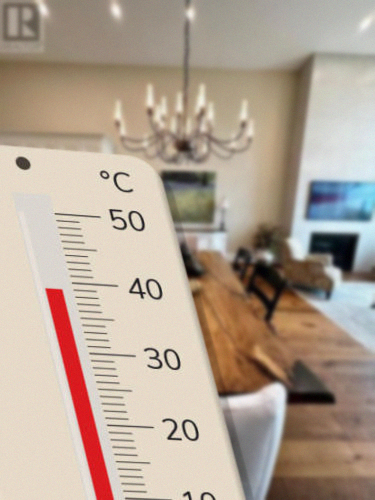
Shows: 39 °C
